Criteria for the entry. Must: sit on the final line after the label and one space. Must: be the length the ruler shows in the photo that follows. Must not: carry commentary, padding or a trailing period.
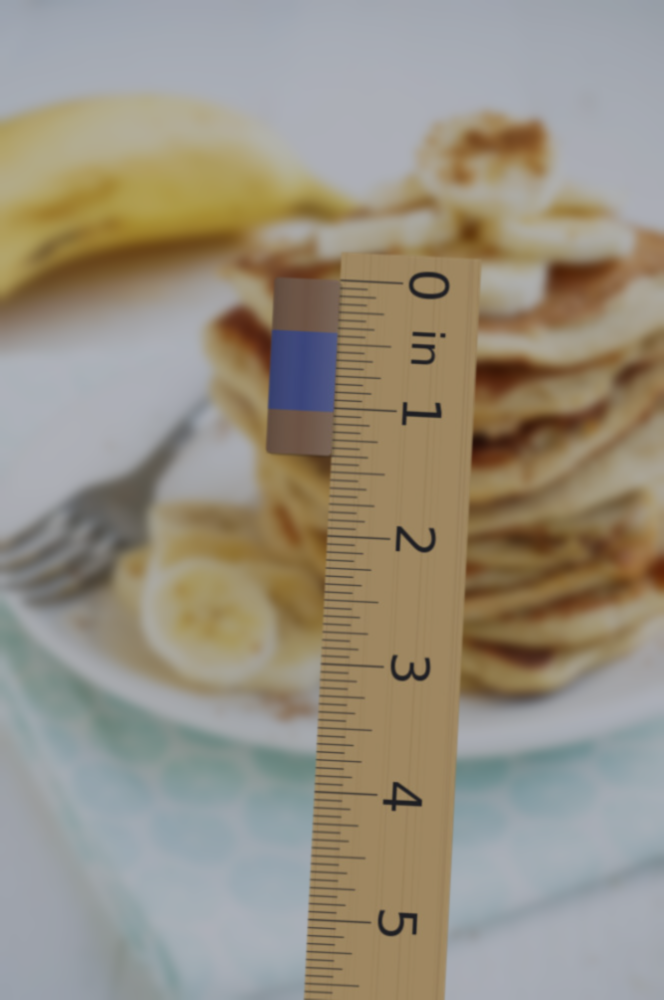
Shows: 1.375 in
